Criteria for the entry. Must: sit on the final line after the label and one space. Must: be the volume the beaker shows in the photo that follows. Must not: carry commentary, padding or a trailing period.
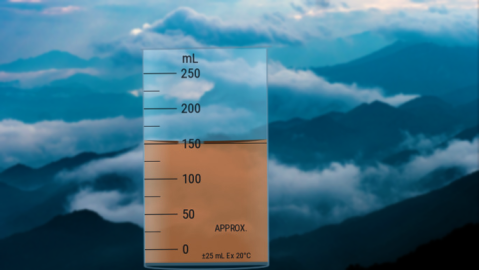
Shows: 150 mL
